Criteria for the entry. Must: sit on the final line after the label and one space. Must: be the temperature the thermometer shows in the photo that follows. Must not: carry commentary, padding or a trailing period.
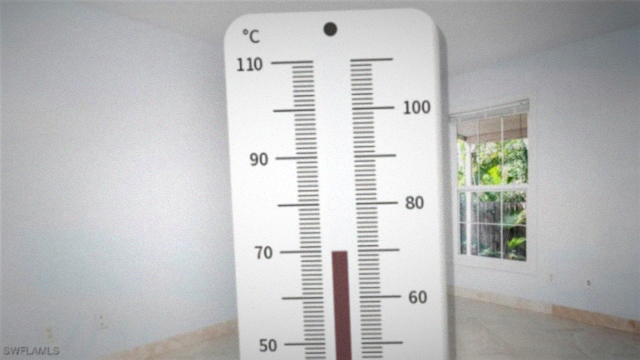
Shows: 70 °C
